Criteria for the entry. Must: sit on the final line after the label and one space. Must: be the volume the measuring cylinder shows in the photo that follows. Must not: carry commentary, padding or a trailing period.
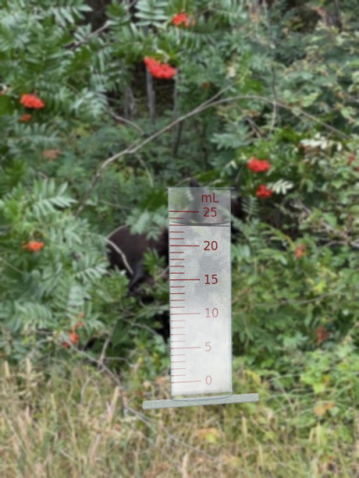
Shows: 23 mL
